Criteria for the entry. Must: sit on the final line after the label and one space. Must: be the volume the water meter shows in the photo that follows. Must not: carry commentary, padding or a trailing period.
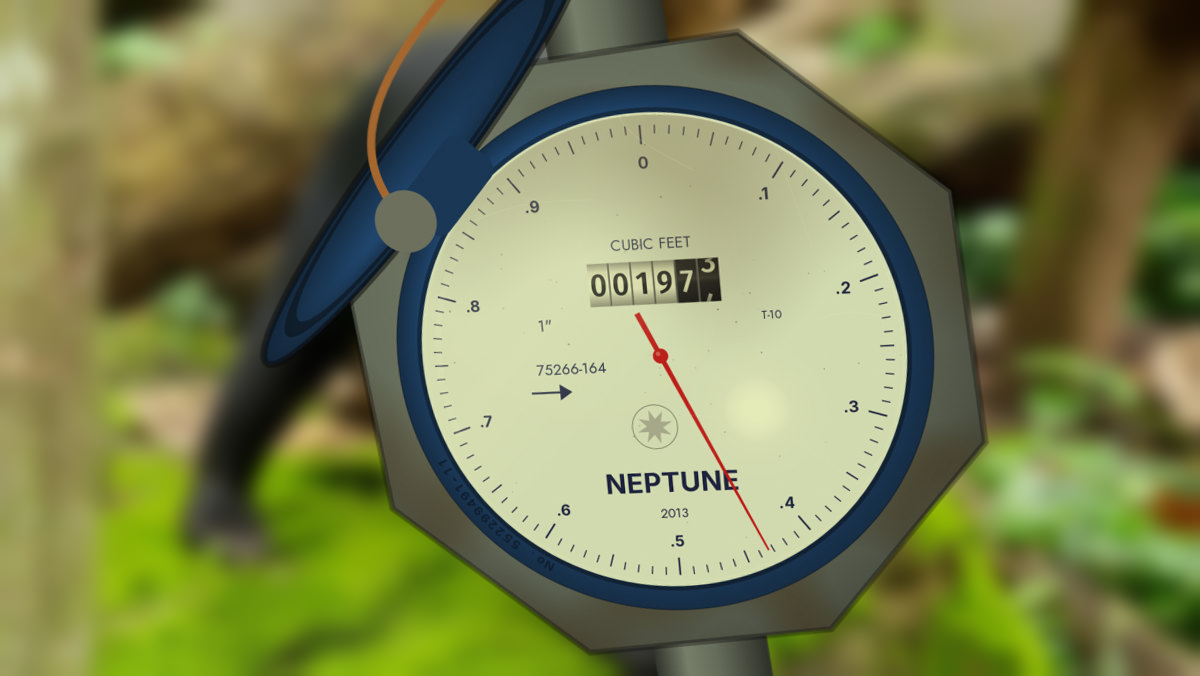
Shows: 1973.43 ft³
